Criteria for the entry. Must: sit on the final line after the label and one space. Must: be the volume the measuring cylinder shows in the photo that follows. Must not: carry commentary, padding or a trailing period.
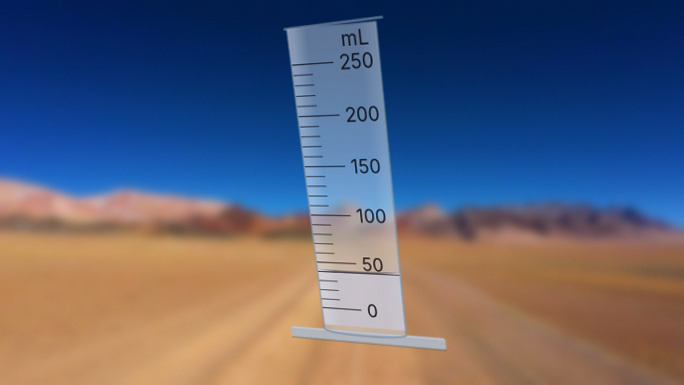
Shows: 40 mL
